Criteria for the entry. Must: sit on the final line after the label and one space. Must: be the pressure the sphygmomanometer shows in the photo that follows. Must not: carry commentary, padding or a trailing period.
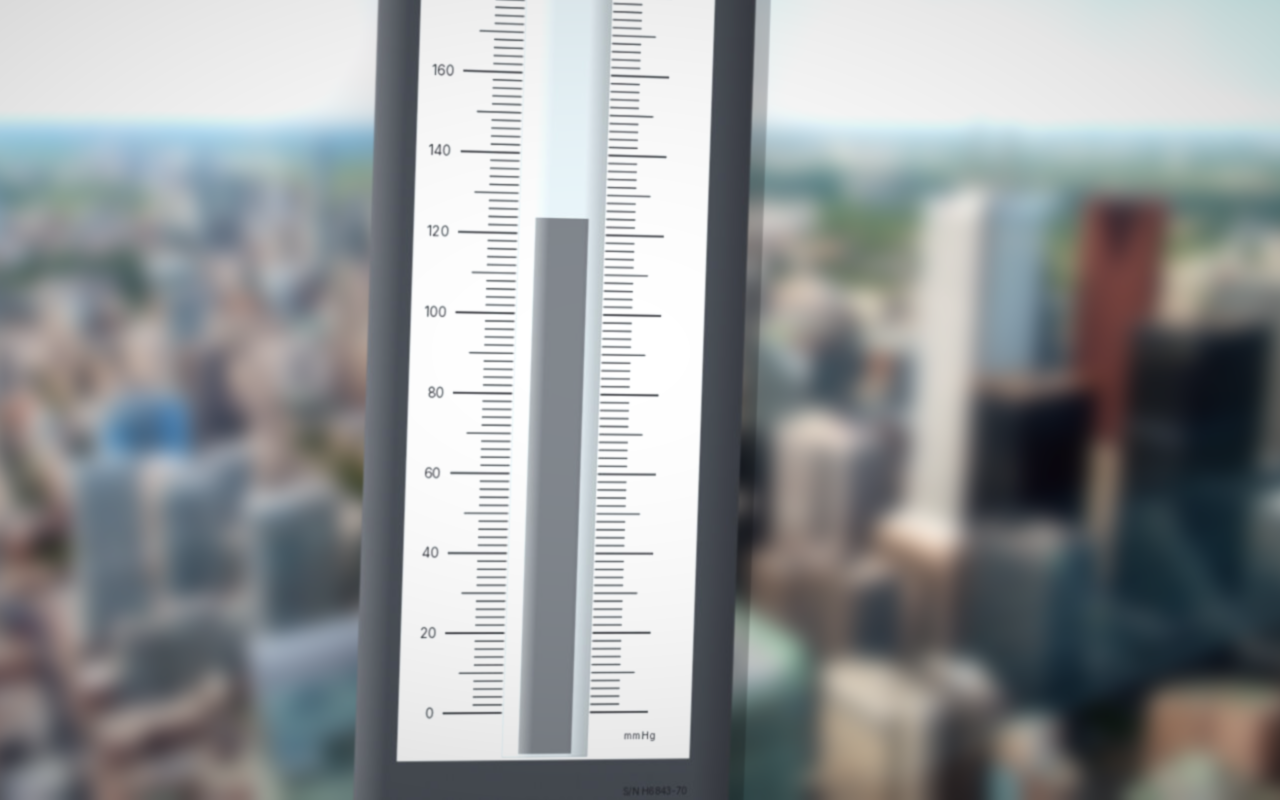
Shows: 124 mmHg
